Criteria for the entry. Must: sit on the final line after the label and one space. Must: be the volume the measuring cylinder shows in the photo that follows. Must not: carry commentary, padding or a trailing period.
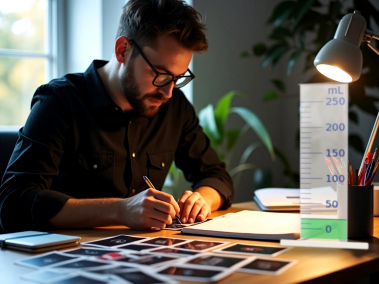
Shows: 20 mL
